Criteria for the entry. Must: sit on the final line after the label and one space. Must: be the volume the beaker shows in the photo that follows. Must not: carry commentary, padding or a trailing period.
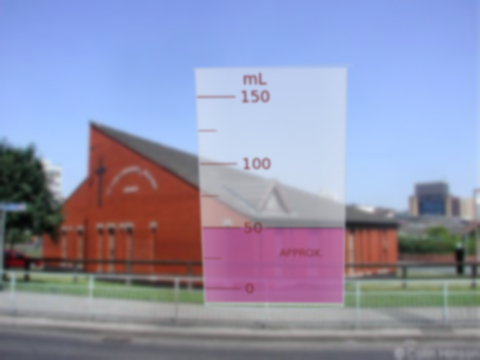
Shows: 50 mL
